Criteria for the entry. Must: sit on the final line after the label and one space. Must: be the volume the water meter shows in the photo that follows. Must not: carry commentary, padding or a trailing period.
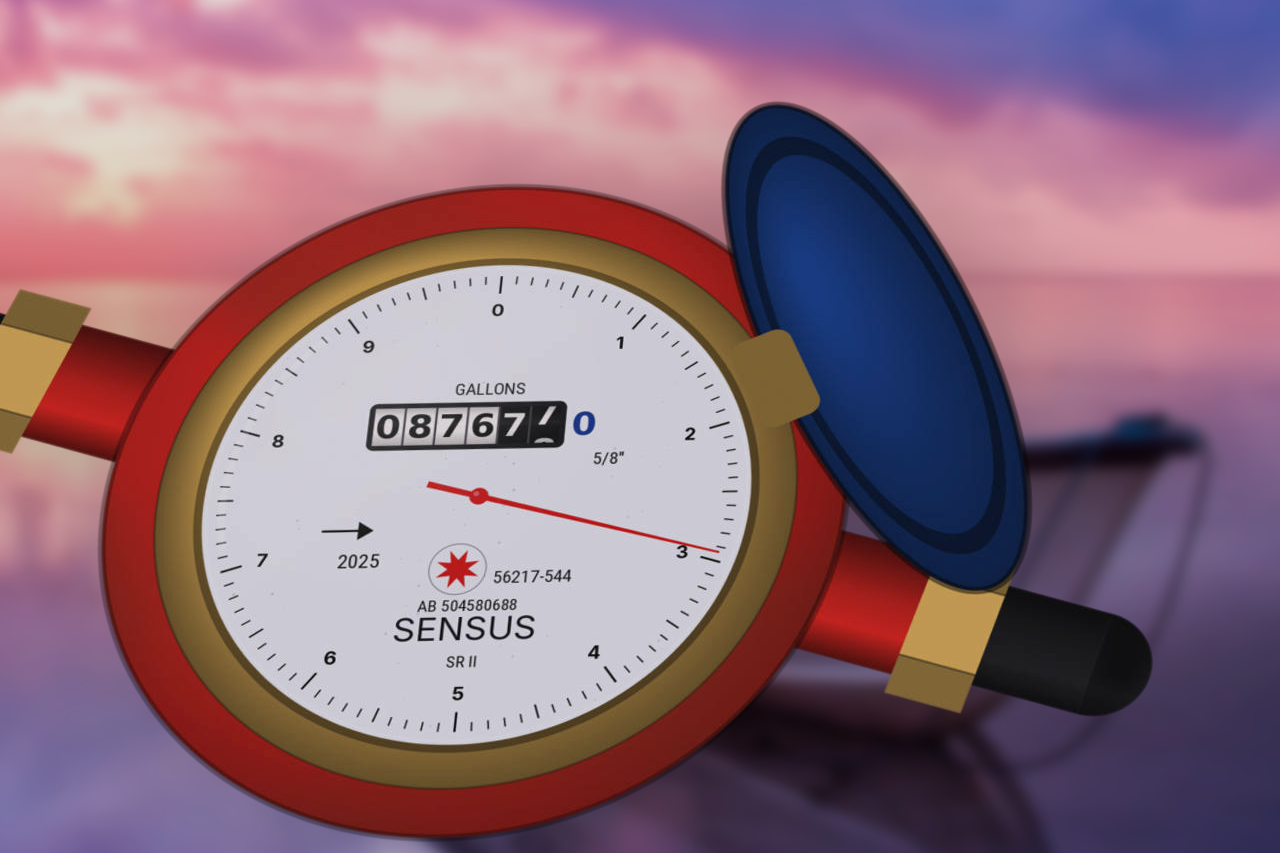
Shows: 876772.9 gal
